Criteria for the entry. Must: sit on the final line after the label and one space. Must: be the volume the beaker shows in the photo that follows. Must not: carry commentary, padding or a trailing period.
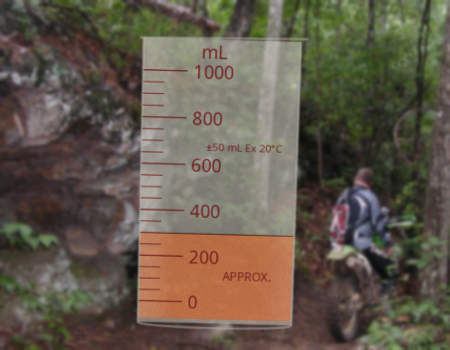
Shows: 300 mL
